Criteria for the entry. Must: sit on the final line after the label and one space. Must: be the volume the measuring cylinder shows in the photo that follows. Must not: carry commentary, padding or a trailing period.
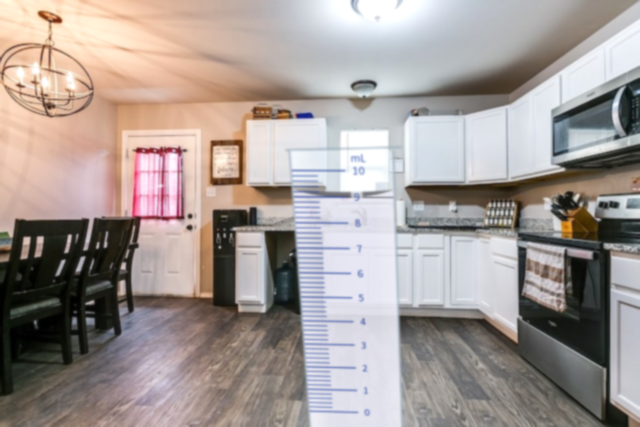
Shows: 9 mL
